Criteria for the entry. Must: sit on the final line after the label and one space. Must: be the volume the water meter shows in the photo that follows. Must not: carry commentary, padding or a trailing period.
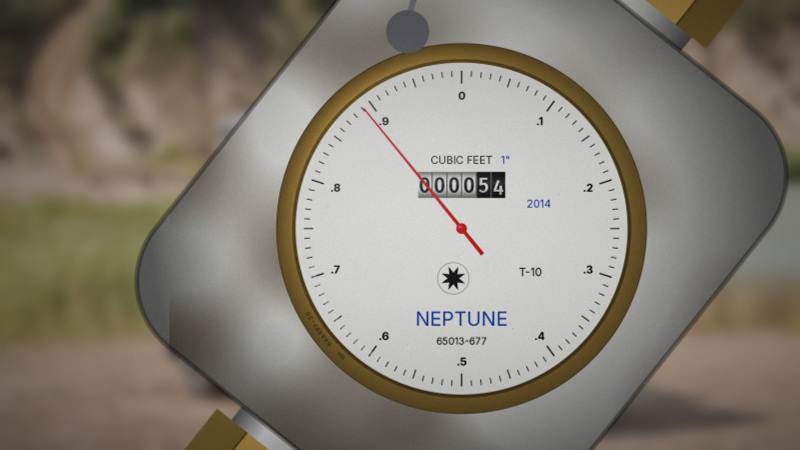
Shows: 53.89 ft³
